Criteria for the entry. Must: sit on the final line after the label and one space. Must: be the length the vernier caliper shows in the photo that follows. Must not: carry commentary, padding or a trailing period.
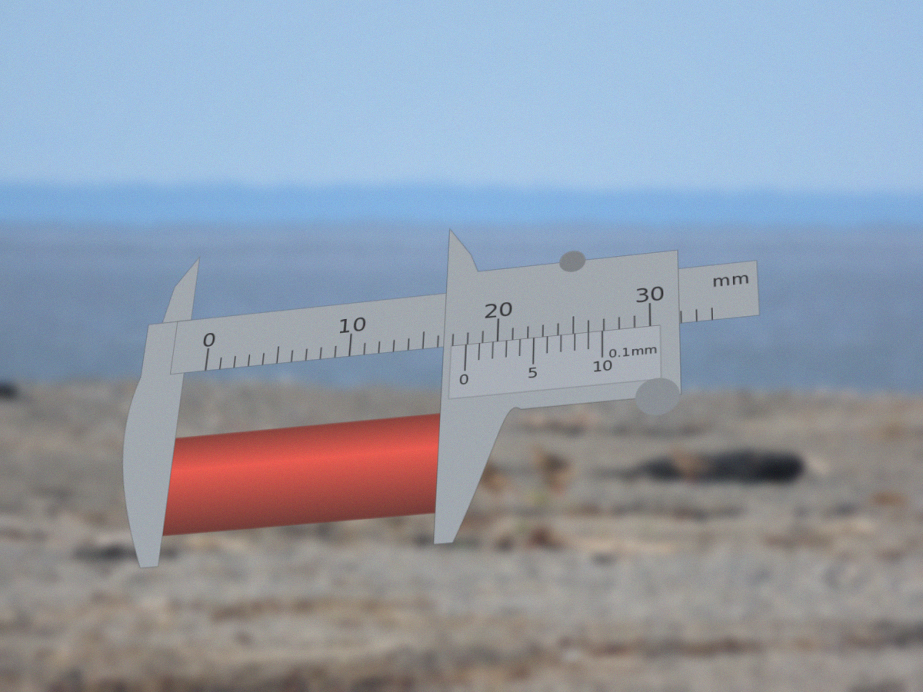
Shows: 17.9 mm
